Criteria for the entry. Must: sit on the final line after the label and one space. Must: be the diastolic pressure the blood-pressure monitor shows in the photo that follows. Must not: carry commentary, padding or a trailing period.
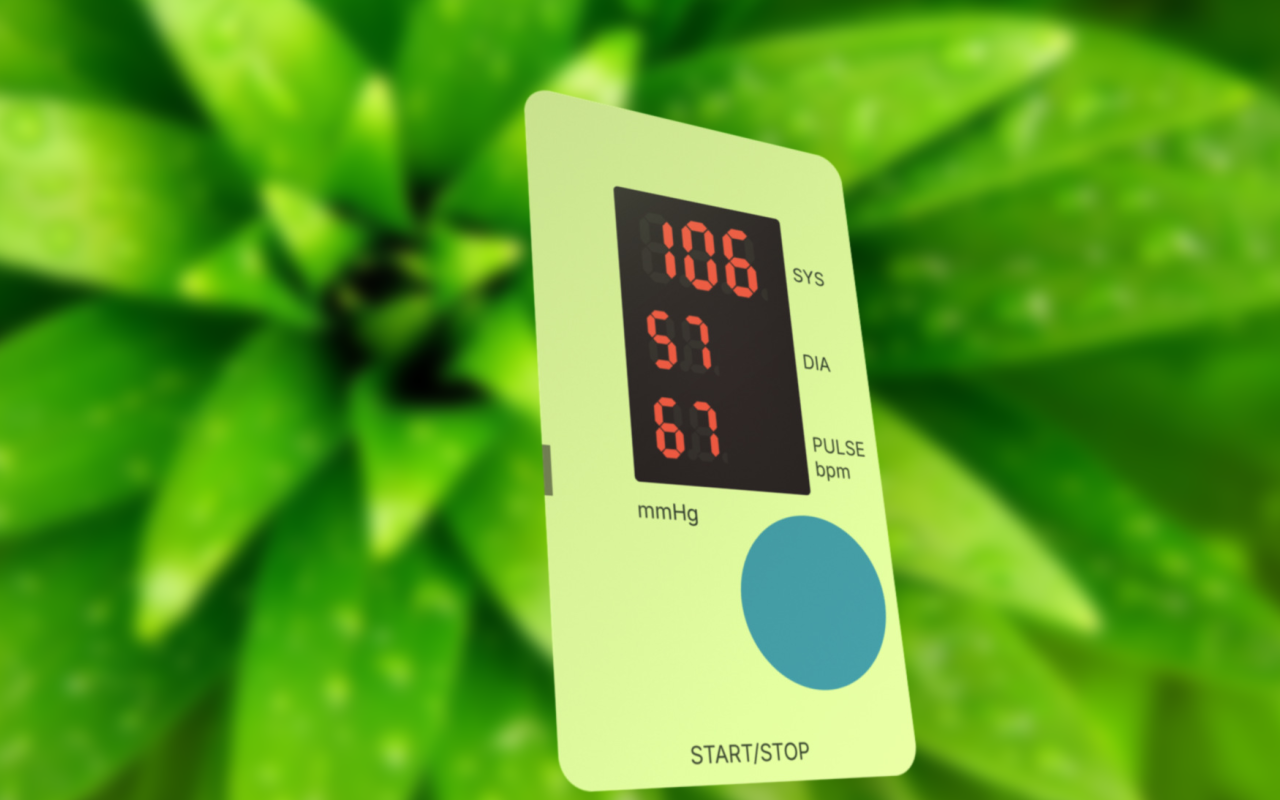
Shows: 57 mmHg
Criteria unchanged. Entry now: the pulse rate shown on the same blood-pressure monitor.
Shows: 67 bpm
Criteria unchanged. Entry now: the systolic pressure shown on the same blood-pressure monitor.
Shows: 106 mmHg
